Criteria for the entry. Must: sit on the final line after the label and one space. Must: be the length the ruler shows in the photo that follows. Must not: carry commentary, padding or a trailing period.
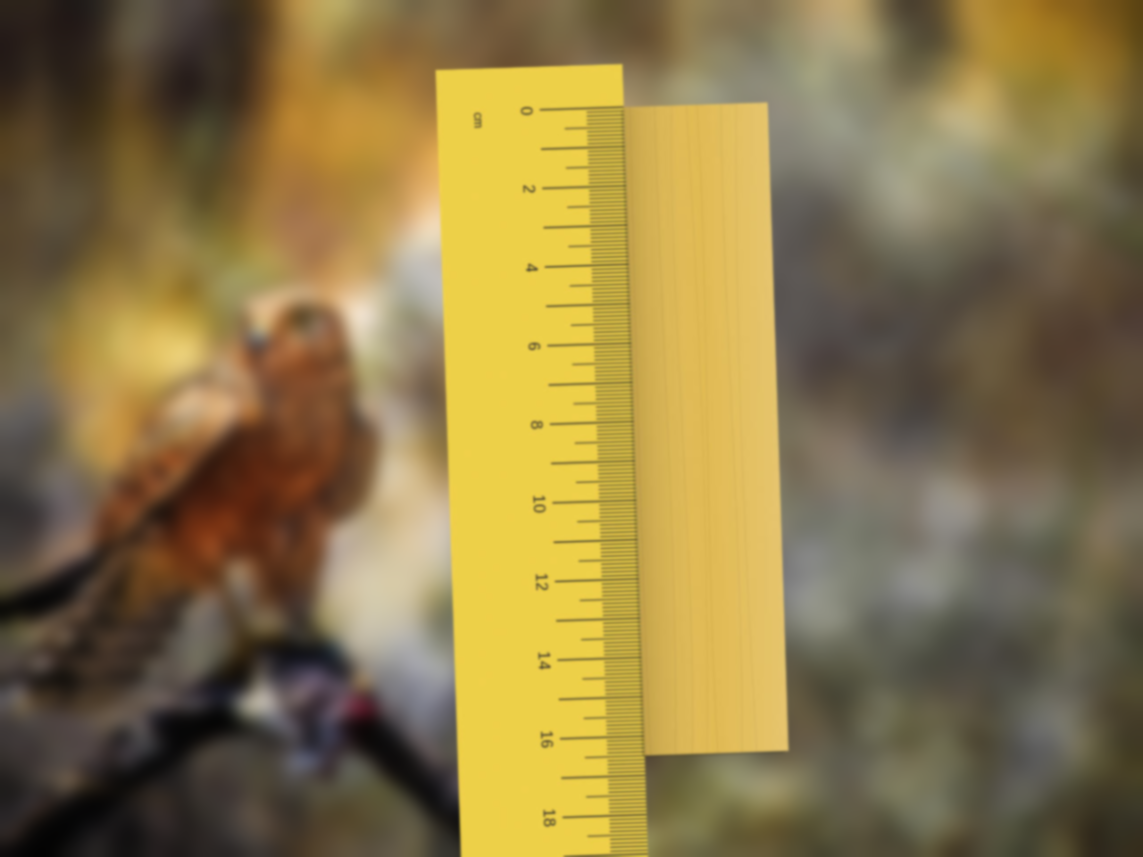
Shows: 16.5 cm
